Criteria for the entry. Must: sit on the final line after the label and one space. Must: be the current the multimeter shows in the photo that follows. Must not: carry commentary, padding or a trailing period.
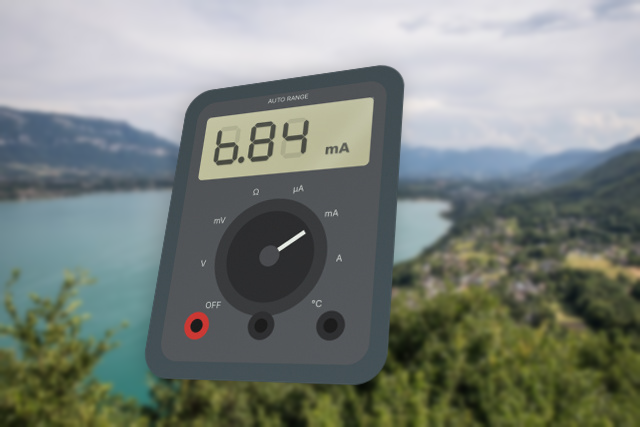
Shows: 6.84 mA
